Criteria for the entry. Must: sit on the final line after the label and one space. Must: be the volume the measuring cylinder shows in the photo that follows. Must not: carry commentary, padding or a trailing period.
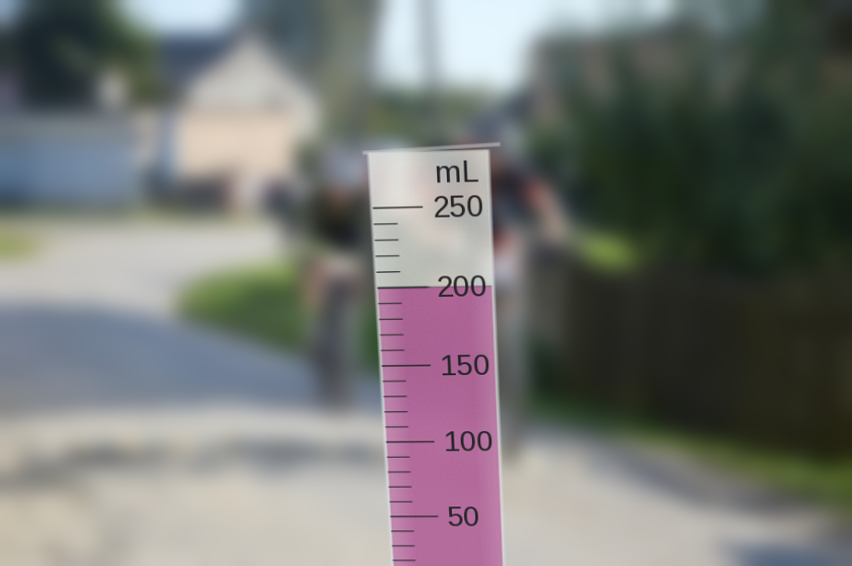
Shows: 200 mL
